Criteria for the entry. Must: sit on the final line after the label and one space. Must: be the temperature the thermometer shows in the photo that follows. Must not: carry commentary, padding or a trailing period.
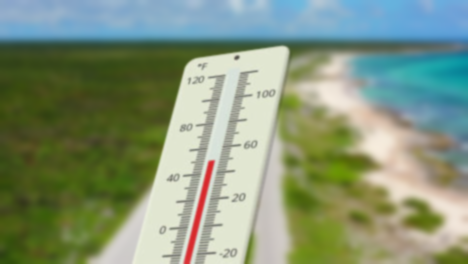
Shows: 50 °F
